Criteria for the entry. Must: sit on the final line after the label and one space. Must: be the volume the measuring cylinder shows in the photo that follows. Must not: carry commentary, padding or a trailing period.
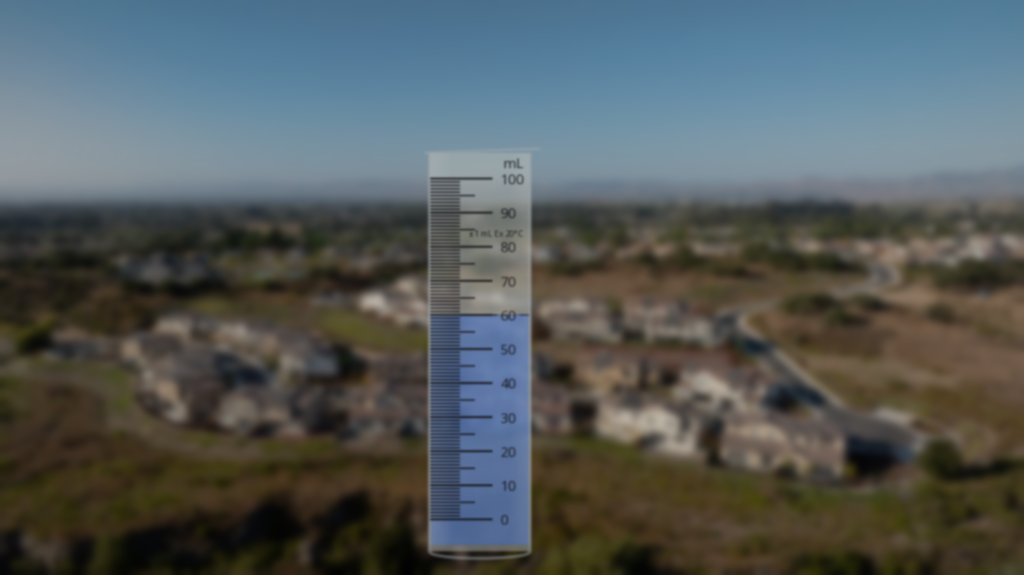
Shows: 60 mL
